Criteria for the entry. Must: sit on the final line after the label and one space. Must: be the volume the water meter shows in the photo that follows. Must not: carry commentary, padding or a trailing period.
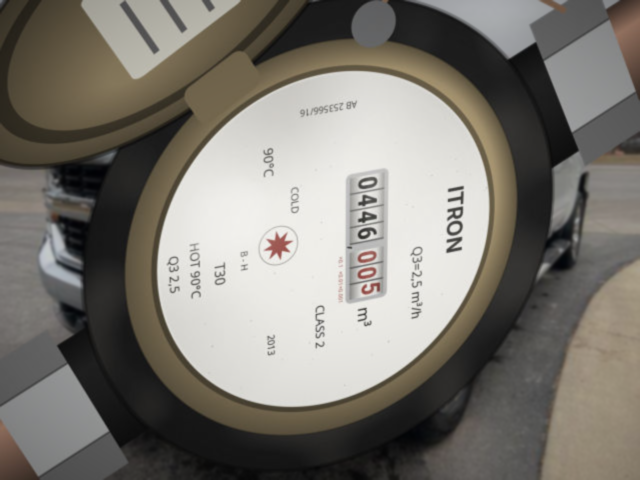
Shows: 446.005 m³
